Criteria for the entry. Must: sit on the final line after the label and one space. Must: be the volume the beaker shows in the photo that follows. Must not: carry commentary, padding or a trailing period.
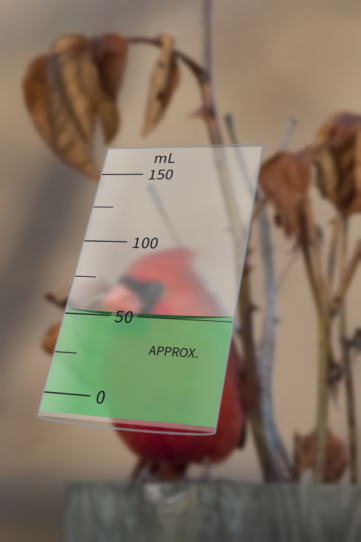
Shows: 50 mL
